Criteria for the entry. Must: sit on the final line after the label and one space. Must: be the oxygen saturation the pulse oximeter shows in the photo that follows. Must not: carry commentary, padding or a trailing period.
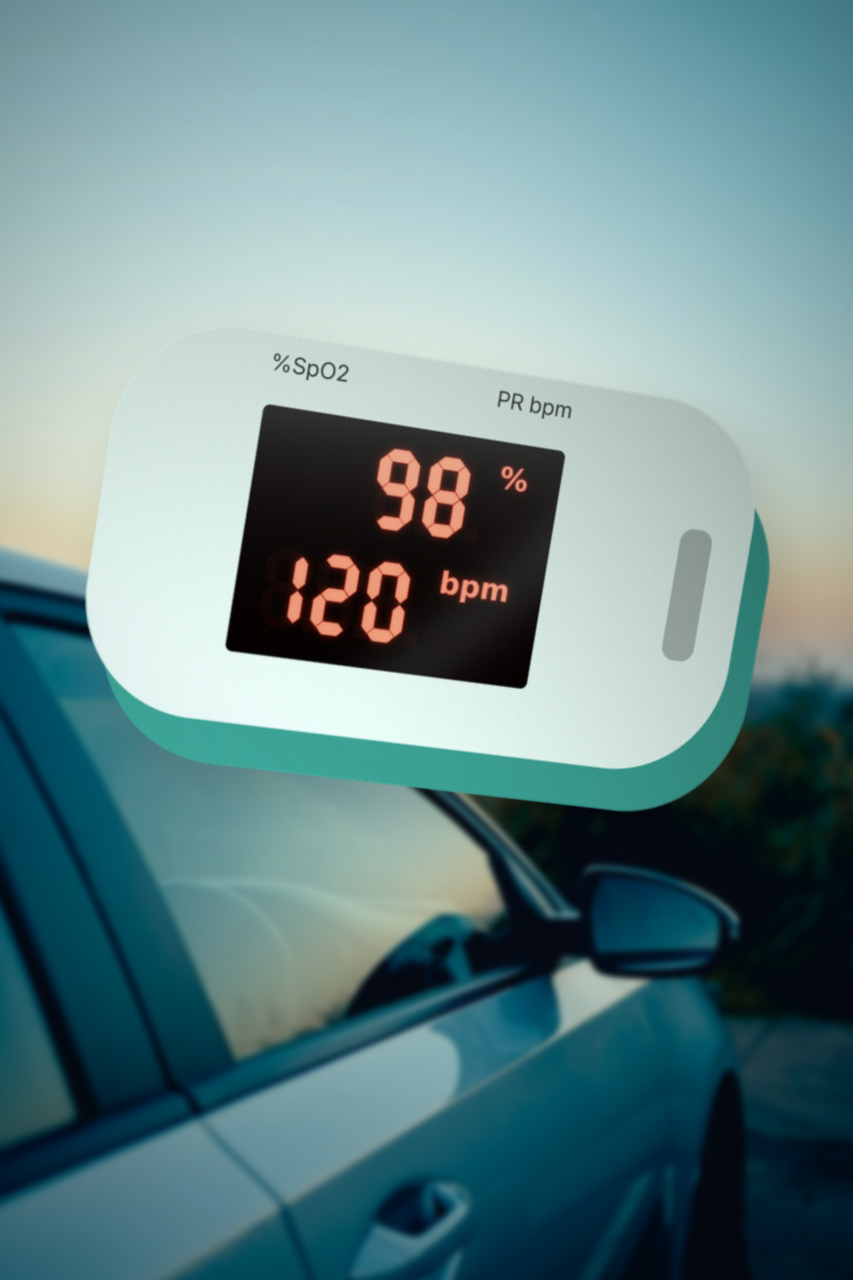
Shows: 98 %
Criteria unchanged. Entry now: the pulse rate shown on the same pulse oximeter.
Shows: 120 bpm
